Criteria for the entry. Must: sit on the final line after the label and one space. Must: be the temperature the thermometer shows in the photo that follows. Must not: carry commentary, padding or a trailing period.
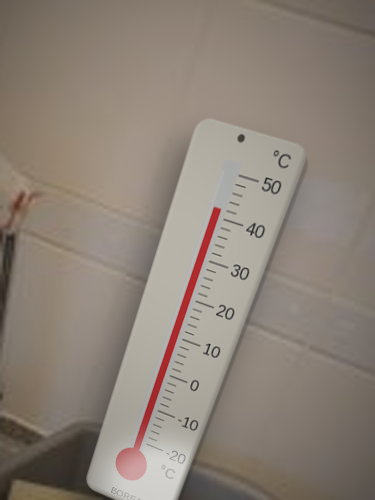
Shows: 42 °C
